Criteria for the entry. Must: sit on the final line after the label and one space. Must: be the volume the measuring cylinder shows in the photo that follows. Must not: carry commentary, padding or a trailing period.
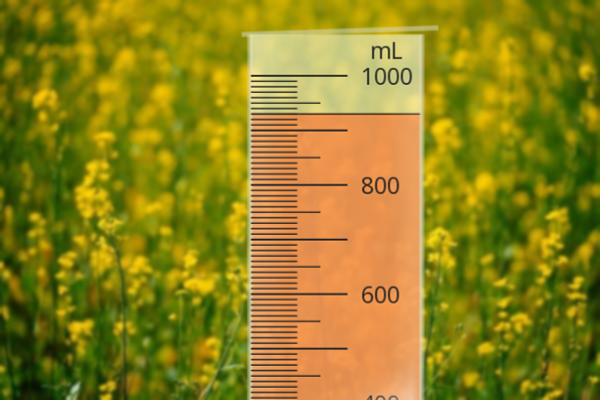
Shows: 930 mL
